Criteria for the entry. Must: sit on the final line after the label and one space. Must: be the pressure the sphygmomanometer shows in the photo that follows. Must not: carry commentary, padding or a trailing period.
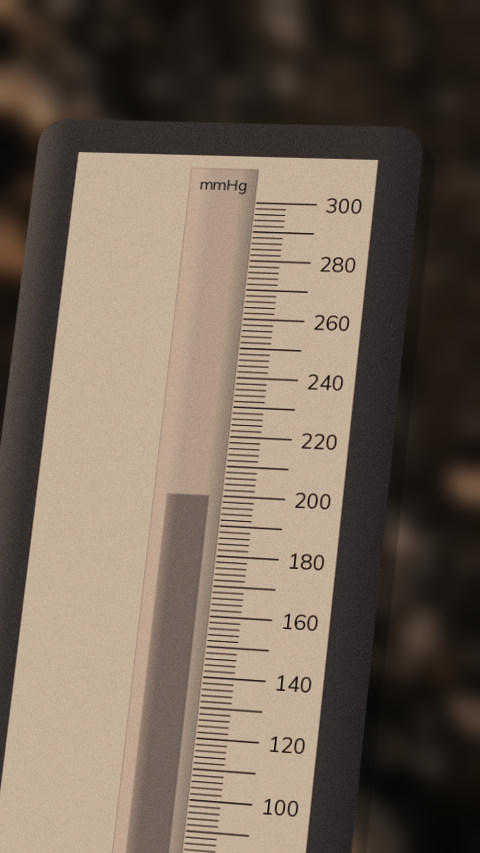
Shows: 200 mmHg
